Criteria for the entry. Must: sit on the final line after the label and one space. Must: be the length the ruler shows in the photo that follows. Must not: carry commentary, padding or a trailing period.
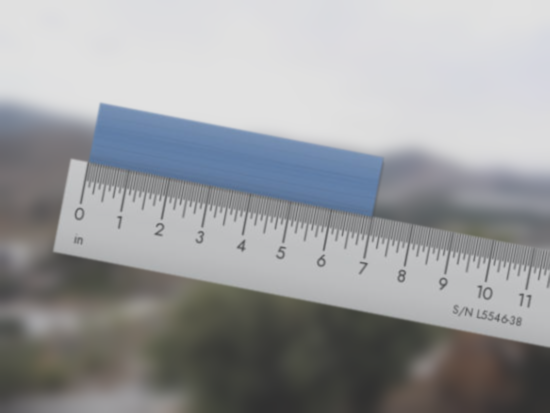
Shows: 7 in
